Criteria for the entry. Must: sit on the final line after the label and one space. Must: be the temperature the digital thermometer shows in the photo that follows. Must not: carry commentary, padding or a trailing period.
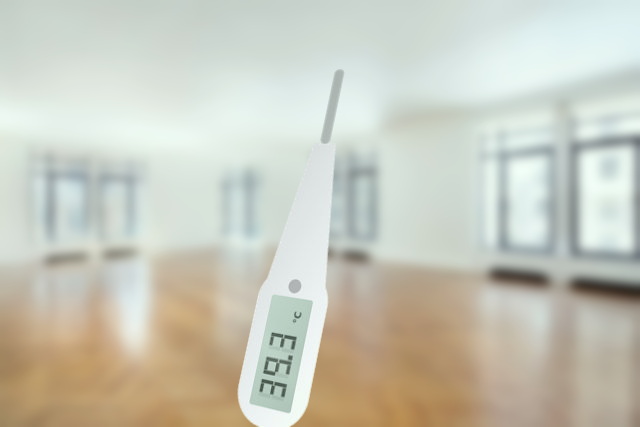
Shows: 39.3 °C
